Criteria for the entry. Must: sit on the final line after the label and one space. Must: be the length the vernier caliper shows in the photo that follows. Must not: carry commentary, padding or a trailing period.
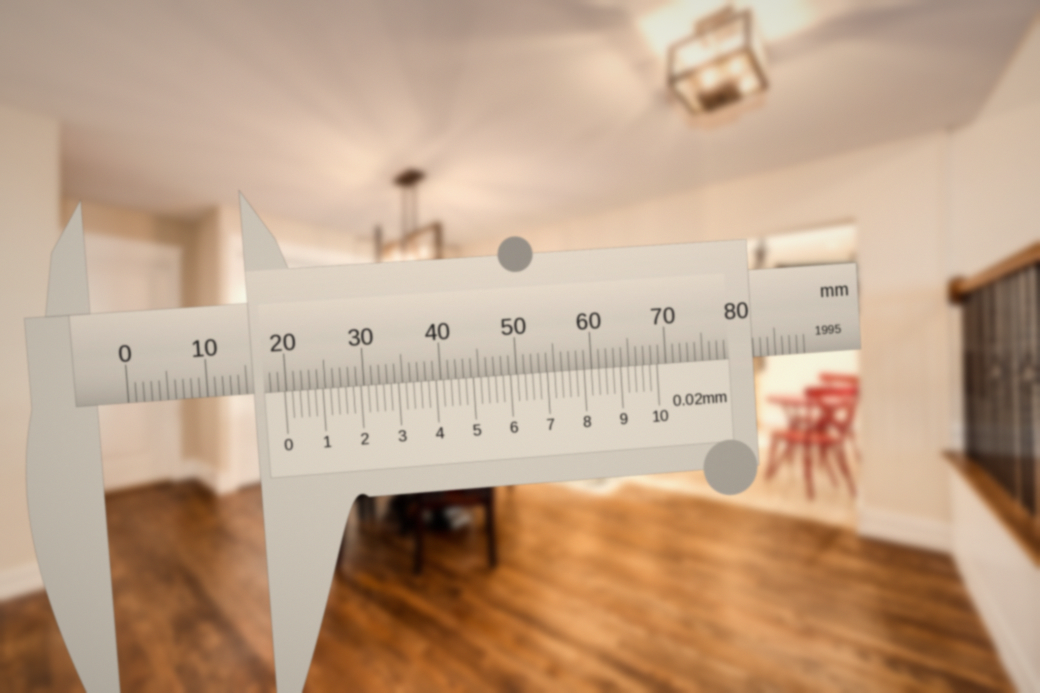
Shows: 19.8 mm
